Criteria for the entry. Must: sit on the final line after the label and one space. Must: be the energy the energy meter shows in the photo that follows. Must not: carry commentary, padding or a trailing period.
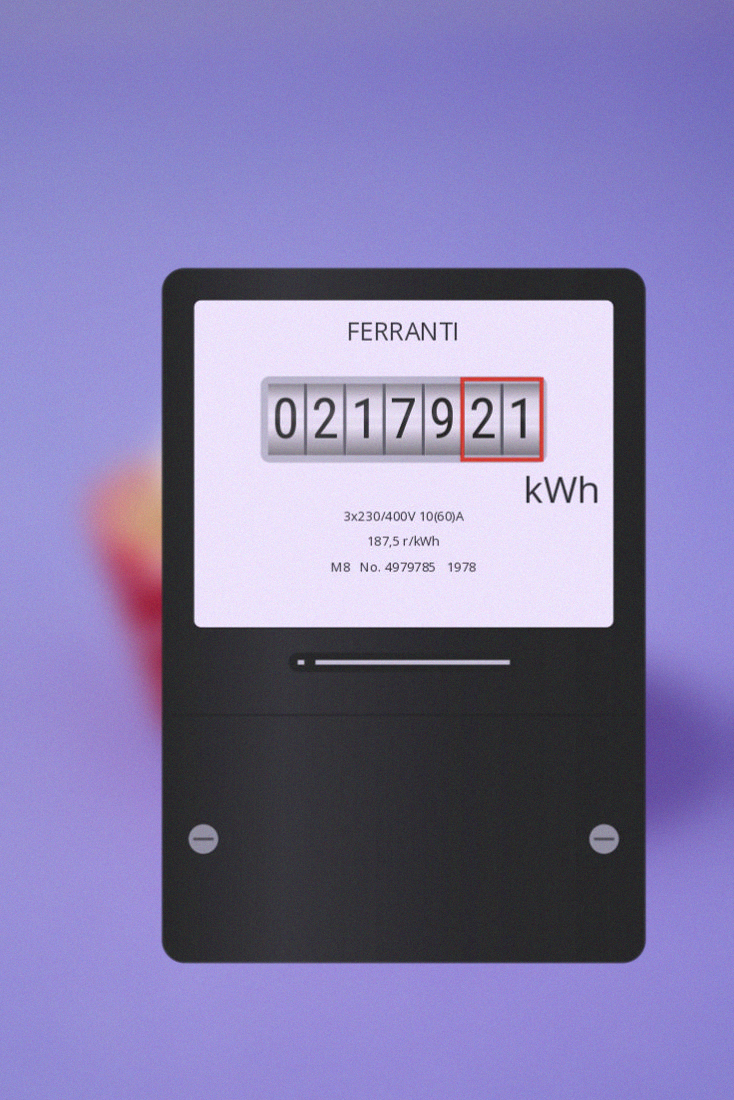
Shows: 2179.21 kWh
